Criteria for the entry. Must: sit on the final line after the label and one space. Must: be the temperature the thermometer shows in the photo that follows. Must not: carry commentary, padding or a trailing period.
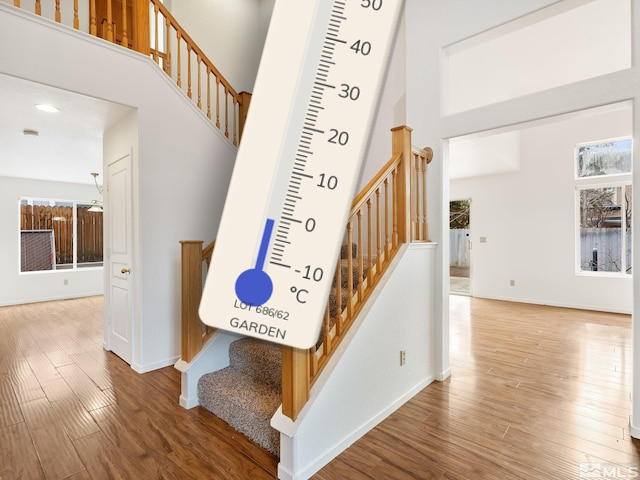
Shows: -1 °C
